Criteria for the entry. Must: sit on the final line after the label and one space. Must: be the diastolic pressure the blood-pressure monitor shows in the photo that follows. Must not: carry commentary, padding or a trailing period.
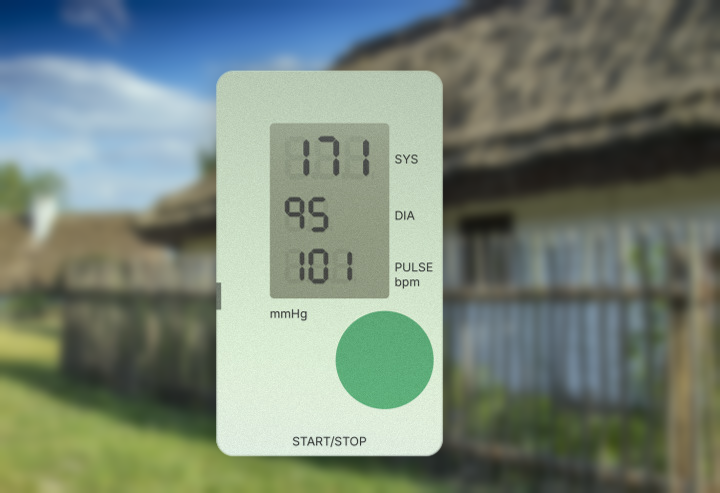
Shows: 95 mmHg
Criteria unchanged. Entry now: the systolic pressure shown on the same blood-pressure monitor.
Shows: 171 mmHg
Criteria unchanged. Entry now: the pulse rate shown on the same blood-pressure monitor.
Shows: 101 bpm
